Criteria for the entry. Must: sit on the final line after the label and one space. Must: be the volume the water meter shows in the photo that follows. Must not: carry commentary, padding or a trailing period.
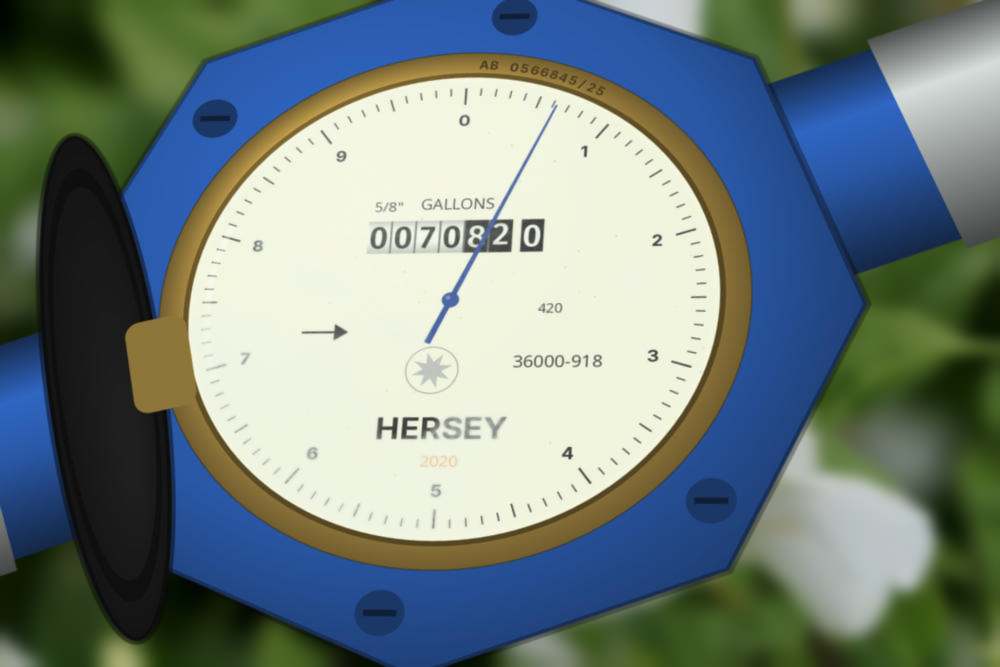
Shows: 70820.6 gal
